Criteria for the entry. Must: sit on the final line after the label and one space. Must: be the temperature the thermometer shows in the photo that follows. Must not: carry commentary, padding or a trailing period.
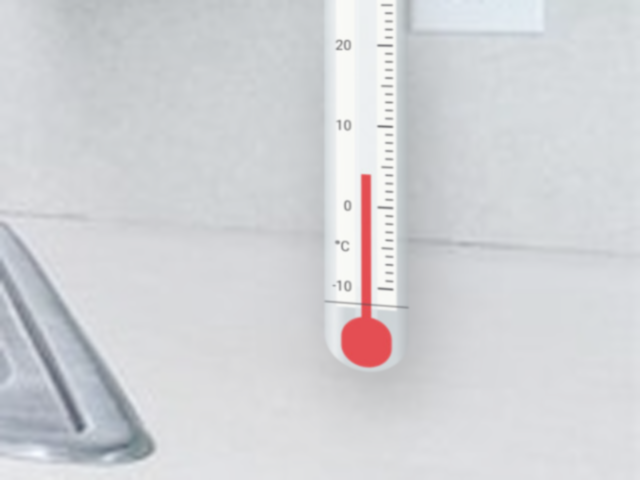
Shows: 4 °C
